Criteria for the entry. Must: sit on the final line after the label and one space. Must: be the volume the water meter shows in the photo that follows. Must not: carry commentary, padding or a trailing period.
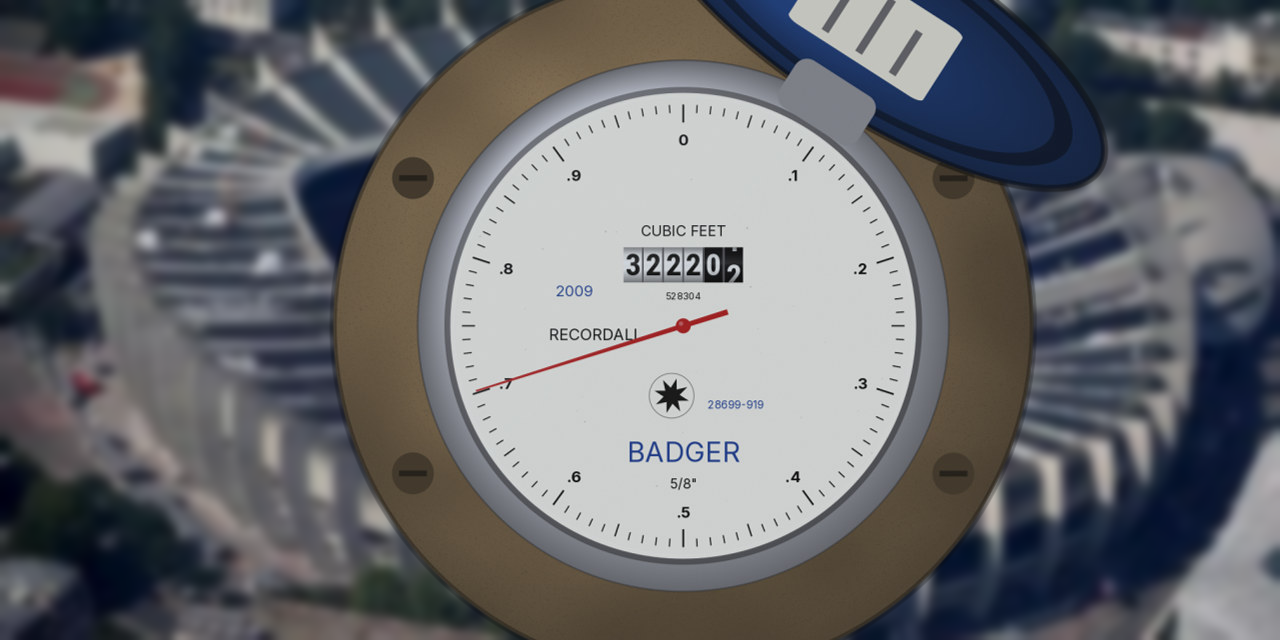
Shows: 322201.70 ft³
